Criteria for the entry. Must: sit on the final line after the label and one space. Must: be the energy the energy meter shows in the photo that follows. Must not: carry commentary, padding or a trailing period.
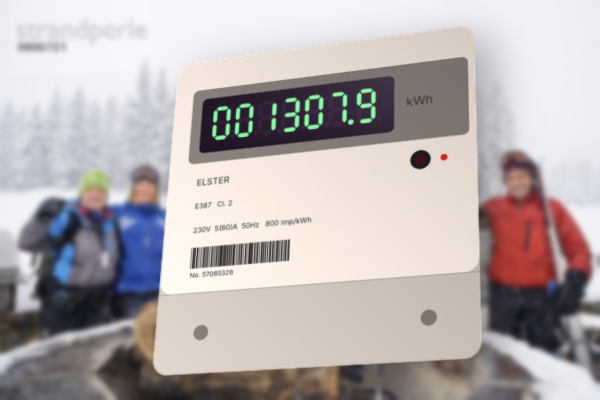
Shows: 1307.9 kWh
